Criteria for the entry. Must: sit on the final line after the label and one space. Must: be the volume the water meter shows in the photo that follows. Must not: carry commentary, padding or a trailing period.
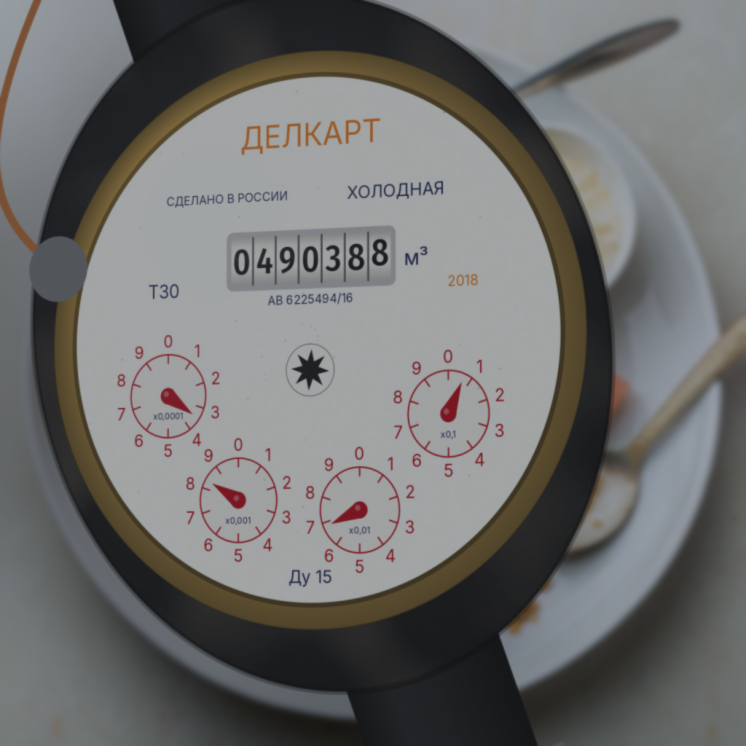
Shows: 490388.0683 m³
